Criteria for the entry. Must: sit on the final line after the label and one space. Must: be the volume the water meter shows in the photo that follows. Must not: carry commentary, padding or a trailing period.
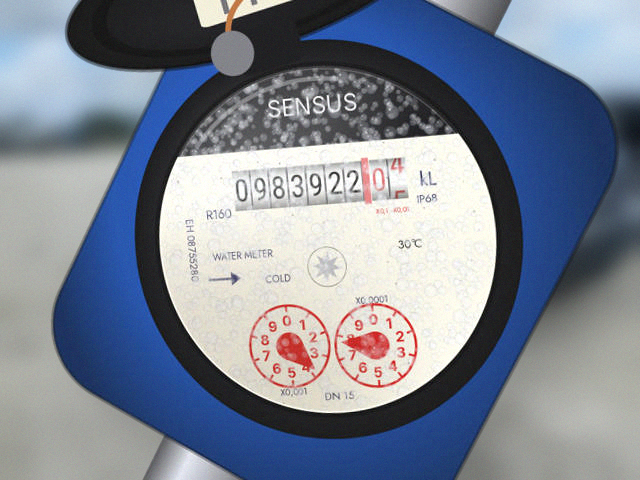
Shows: 983922.0437 kL
